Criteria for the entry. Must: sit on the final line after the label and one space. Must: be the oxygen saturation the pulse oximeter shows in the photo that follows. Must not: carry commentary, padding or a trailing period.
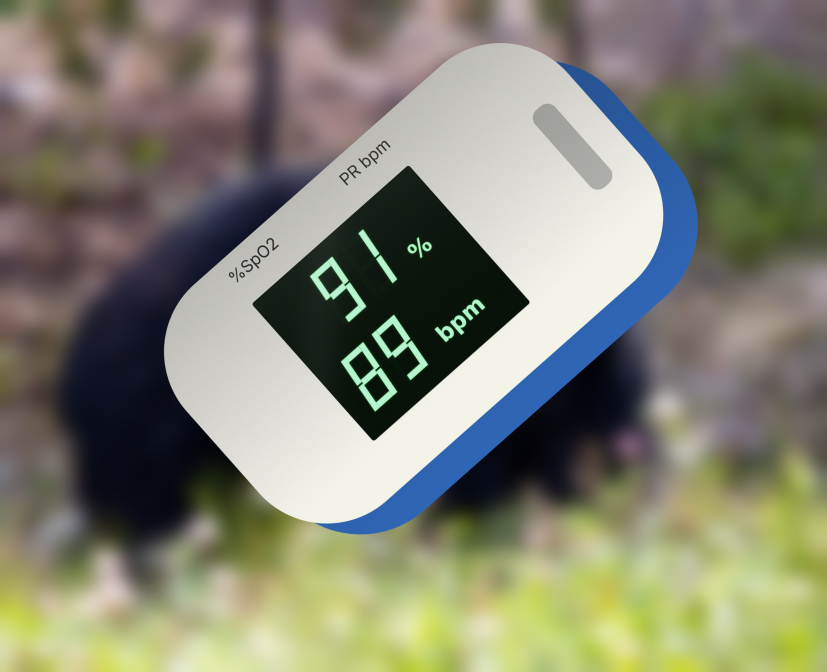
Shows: 91 %
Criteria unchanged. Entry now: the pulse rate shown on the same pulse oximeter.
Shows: 89 bpm
